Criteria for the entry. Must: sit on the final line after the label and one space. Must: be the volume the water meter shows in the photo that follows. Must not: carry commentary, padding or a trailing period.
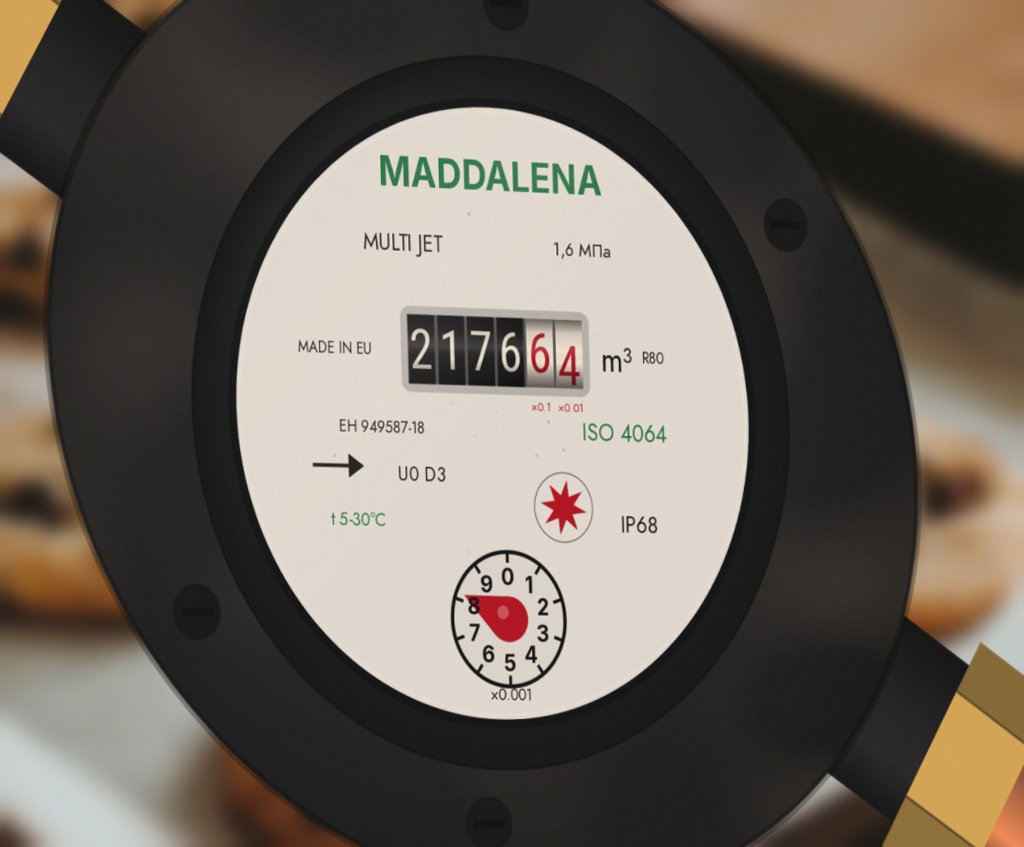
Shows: 2176.638 m³
